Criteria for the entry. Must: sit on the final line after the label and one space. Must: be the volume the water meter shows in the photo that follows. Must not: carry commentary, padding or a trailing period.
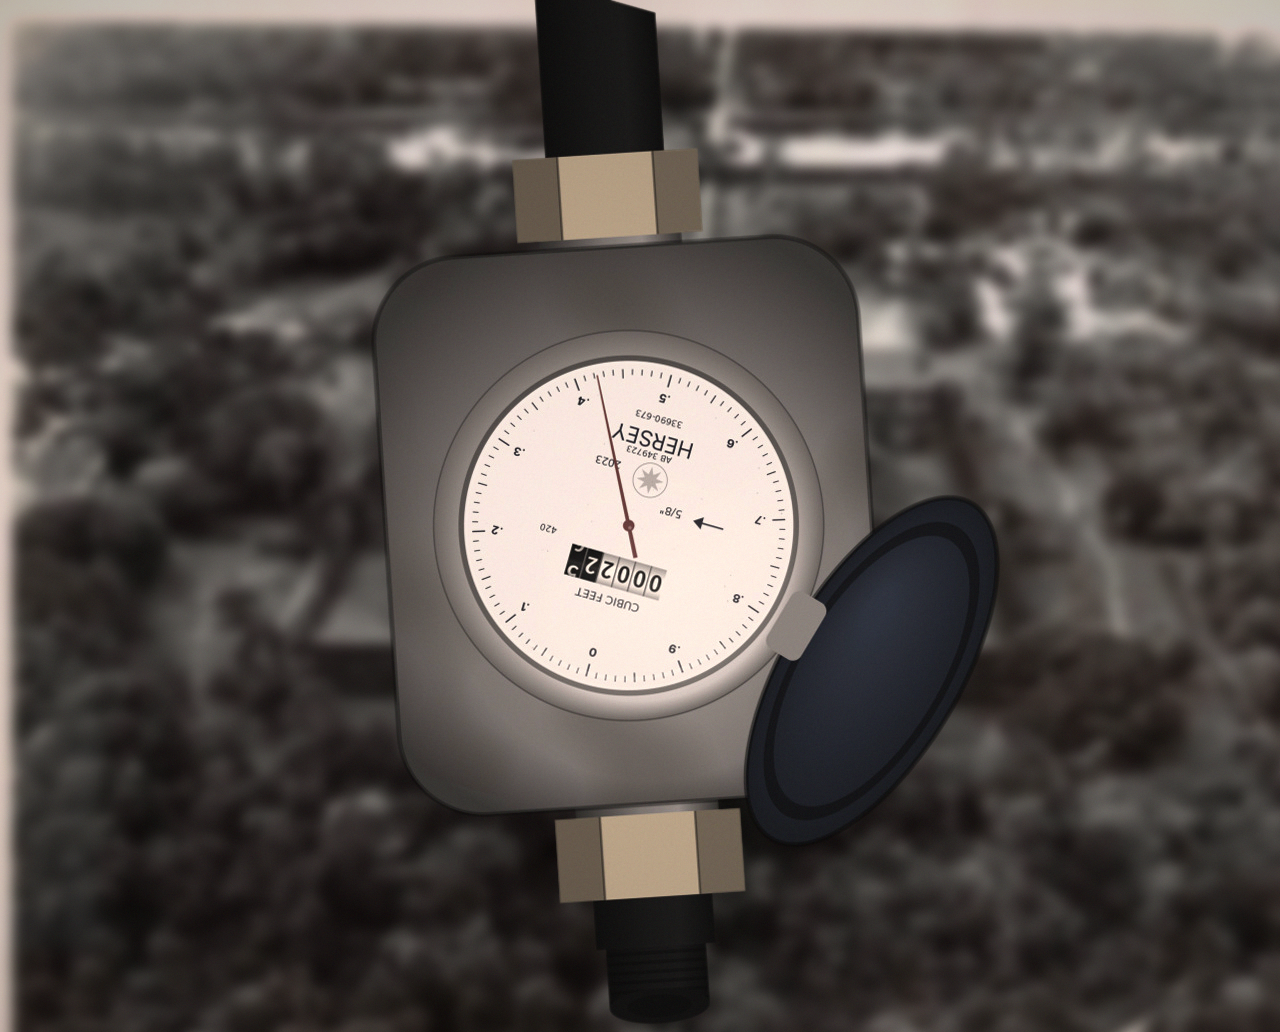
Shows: 225.42 ft³
